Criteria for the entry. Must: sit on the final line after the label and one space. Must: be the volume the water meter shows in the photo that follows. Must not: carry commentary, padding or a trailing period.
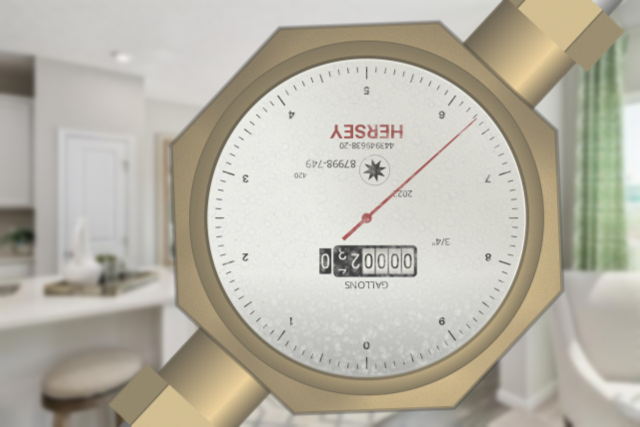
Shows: 226.3 gal
